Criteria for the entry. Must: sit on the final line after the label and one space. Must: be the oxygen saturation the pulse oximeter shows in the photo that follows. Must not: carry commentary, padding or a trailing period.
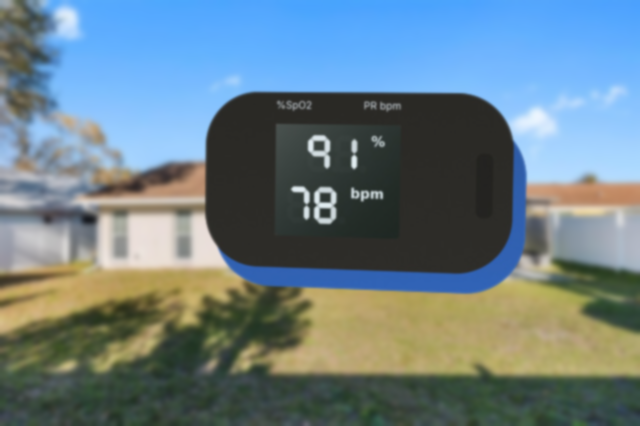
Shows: 91 %
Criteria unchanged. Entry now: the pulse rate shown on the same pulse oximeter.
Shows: 78 bpm
